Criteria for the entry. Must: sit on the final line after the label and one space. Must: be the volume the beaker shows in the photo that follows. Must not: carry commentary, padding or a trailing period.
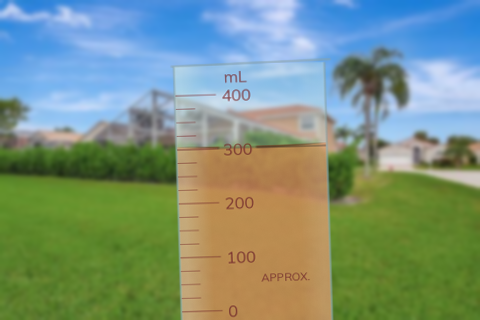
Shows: 300 mL
